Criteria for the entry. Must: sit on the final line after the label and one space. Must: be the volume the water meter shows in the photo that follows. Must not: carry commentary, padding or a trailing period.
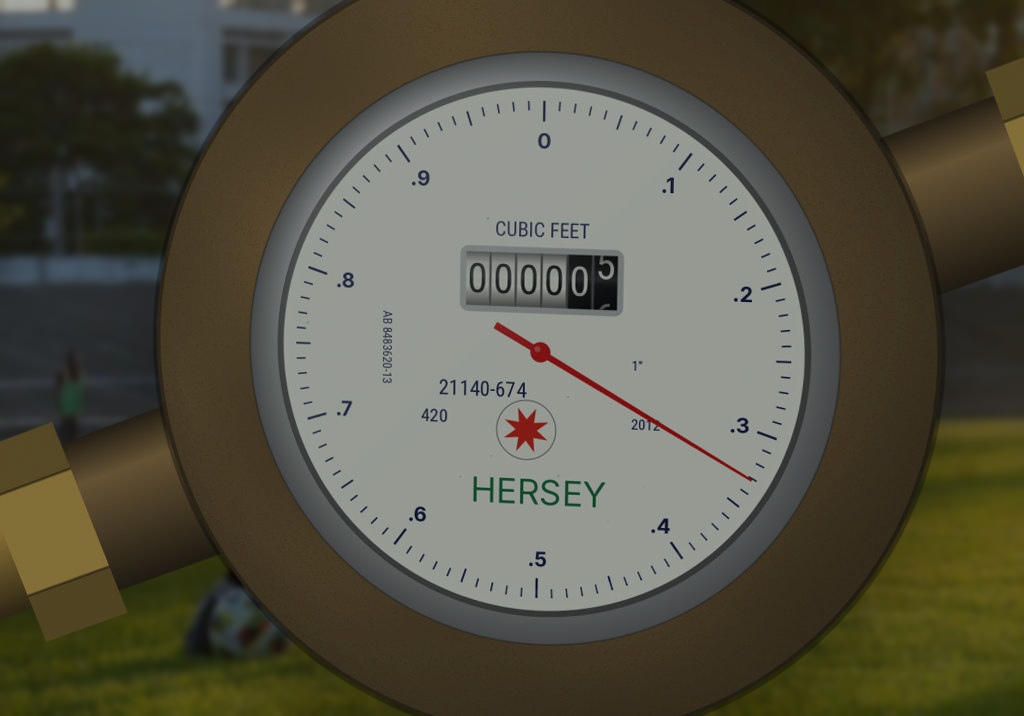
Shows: 5.33 ft³
